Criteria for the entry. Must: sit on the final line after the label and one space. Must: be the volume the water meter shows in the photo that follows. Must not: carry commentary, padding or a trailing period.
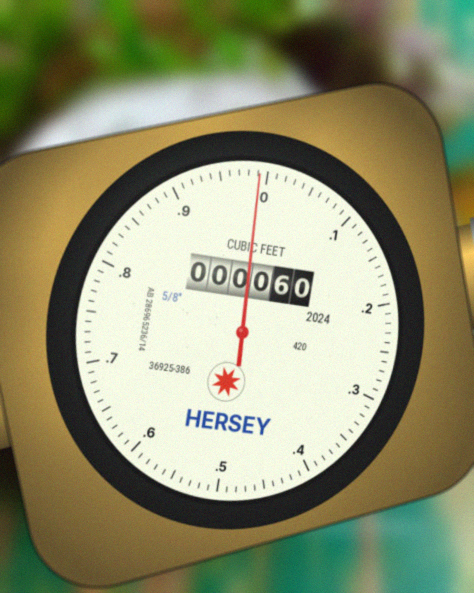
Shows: 59.99 ft³
